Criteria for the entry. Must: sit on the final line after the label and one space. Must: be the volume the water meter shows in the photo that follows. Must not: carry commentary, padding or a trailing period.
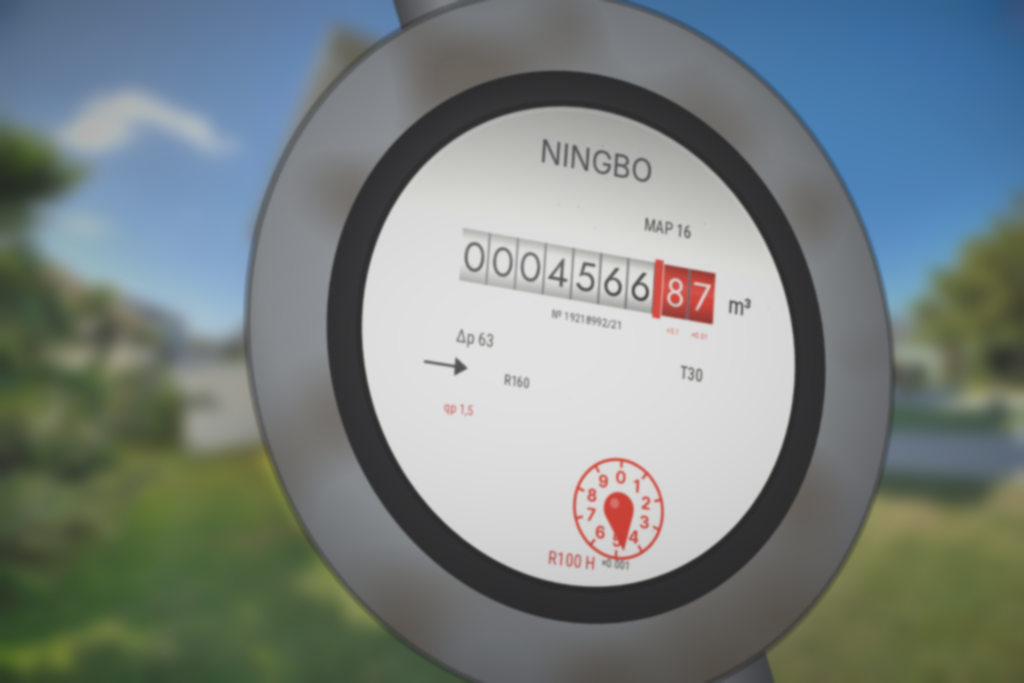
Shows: 4566.874 m³
